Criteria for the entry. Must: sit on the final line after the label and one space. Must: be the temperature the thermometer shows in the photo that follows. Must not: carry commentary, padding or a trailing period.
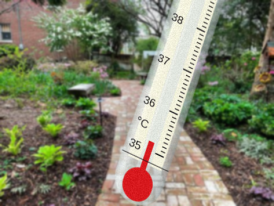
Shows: 35.2 °C
